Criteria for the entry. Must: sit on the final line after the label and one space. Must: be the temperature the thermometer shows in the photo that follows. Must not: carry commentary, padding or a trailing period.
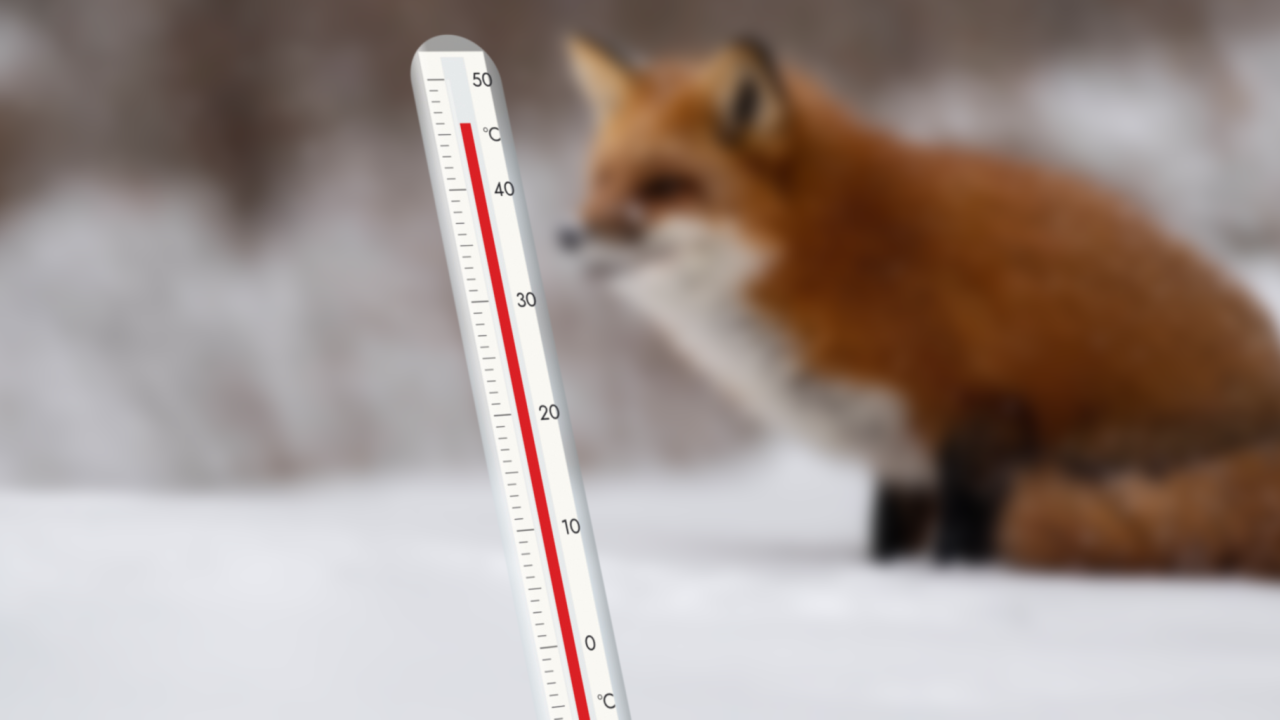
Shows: 46 °C
